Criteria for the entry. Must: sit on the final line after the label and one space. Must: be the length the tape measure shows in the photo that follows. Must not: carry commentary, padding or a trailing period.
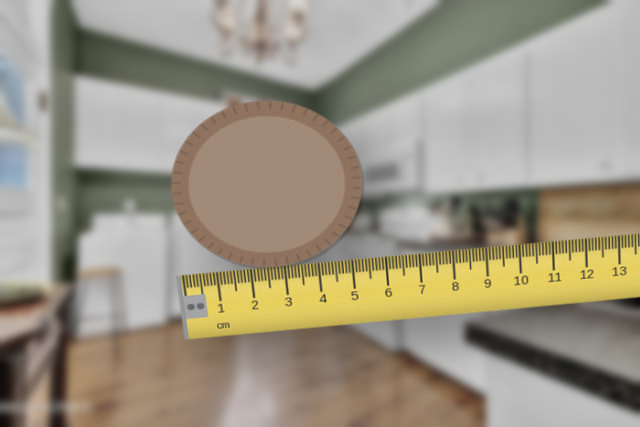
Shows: 5.5 cm
